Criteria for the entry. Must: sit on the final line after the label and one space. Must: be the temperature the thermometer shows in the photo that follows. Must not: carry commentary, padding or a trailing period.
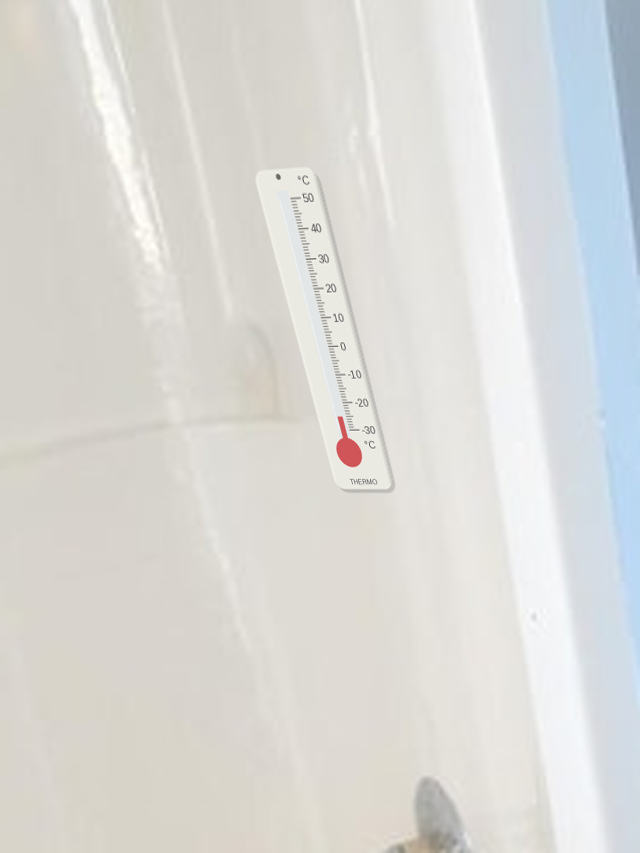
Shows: -25 °C
